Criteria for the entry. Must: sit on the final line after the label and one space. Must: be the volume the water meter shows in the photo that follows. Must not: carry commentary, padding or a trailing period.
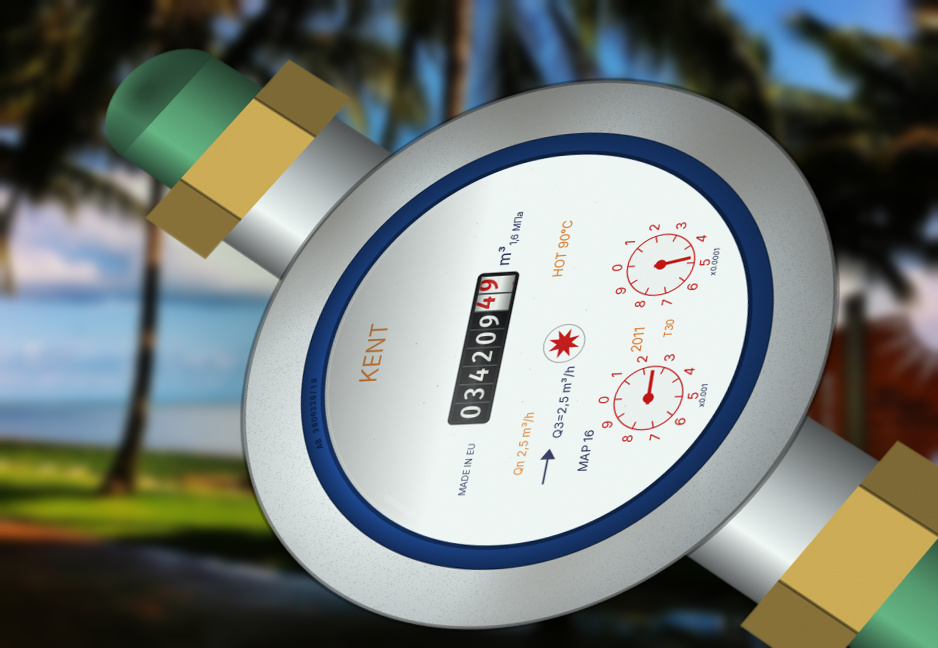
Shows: 34209.4924 m³
